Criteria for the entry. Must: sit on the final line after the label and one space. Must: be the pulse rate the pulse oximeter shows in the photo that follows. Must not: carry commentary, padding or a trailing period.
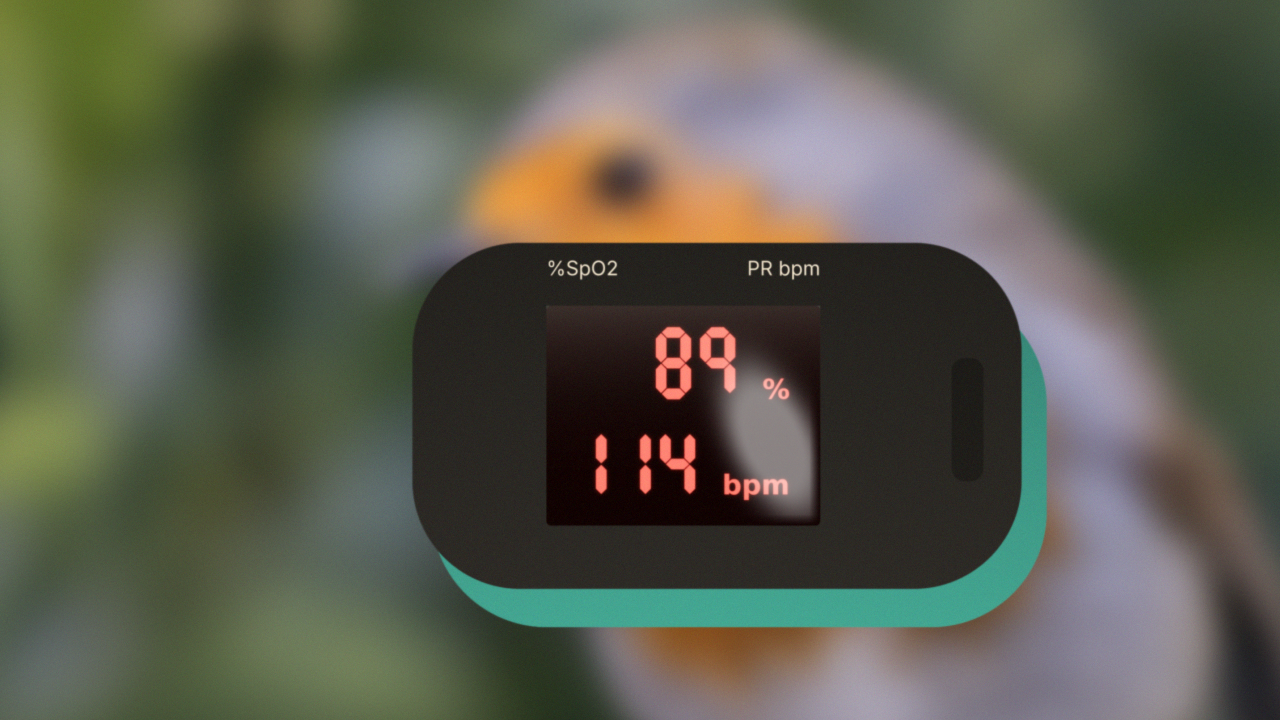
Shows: 114 bpm
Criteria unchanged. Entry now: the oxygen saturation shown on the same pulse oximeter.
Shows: 89 %
